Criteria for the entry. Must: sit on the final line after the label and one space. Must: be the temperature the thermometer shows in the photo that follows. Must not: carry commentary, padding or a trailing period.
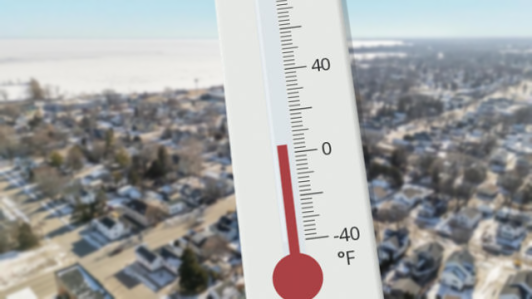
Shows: 4 °F
